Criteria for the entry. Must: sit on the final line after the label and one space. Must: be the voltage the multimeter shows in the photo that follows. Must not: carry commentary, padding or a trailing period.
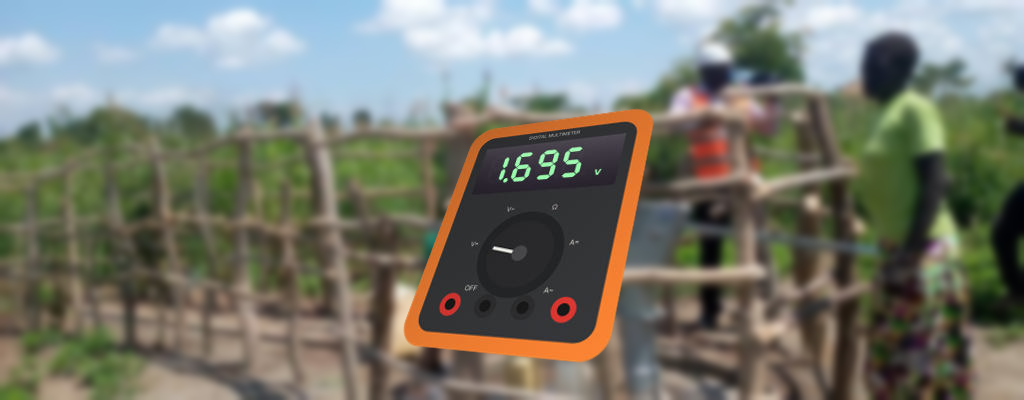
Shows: 1.695 V
